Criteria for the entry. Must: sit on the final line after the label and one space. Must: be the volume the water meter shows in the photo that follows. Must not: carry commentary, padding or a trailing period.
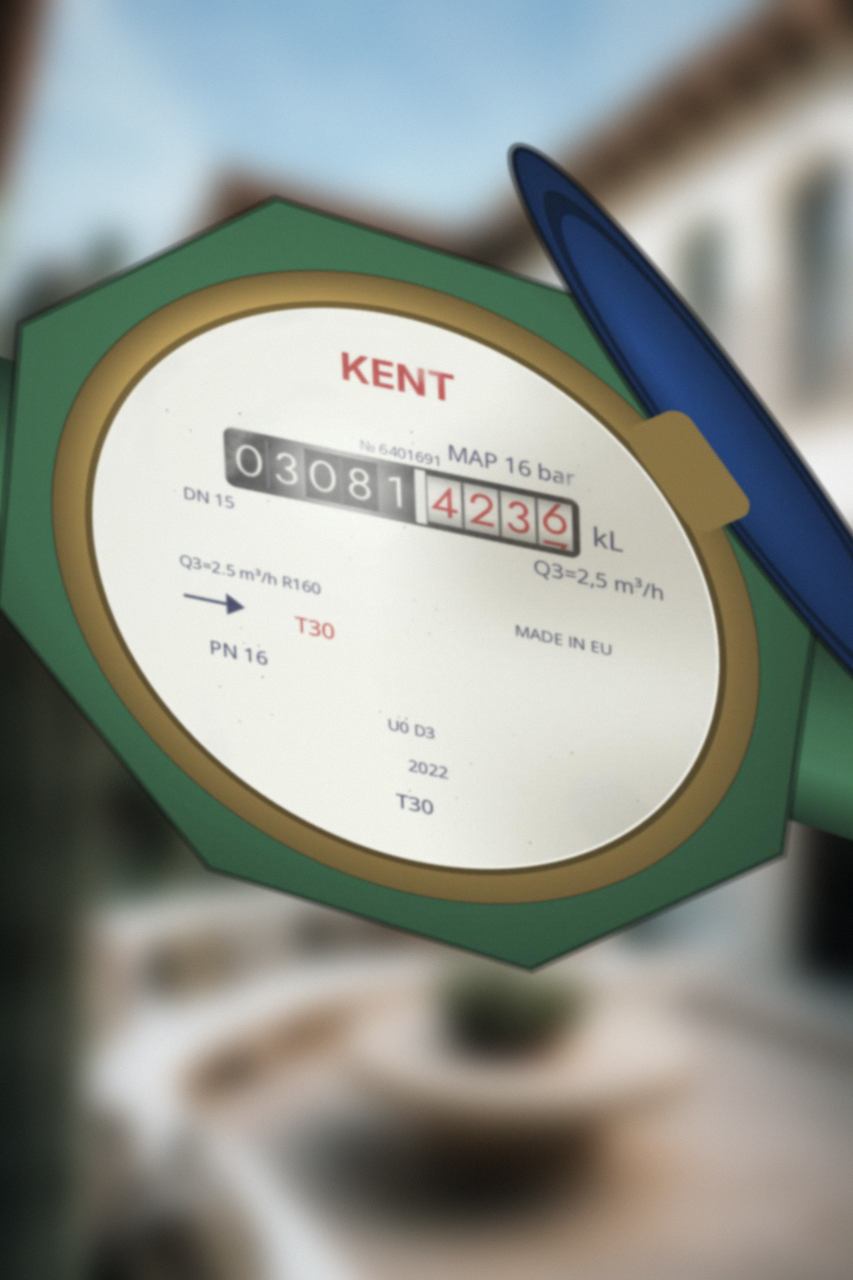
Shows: 3081.4236 kL
